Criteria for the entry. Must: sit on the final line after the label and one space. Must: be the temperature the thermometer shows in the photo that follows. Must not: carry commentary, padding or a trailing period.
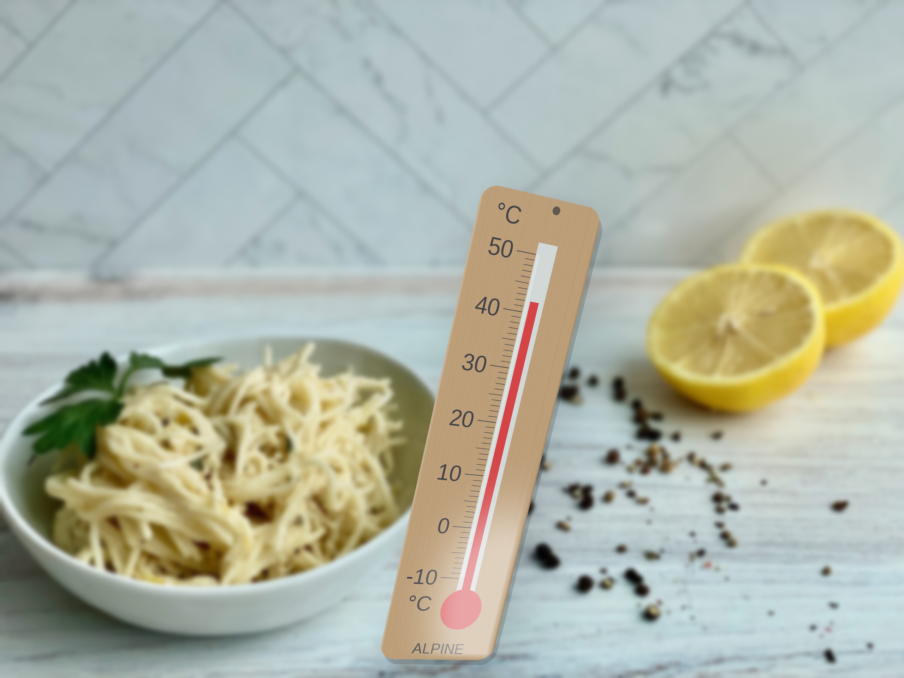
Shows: 42 °C
